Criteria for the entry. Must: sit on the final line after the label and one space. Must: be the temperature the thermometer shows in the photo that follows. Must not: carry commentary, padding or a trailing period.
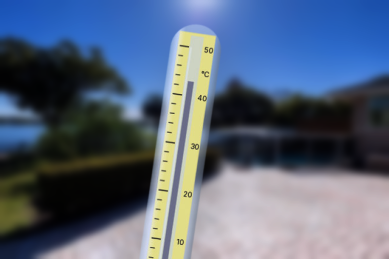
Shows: 43 °C
